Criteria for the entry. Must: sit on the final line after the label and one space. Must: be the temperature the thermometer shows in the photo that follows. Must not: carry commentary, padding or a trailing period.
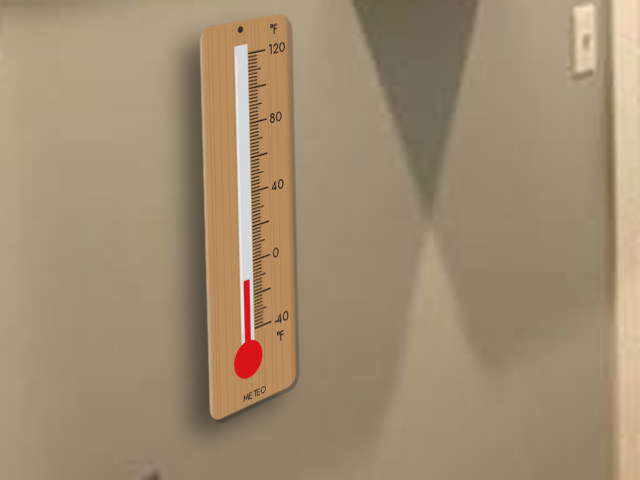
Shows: -10 °F
